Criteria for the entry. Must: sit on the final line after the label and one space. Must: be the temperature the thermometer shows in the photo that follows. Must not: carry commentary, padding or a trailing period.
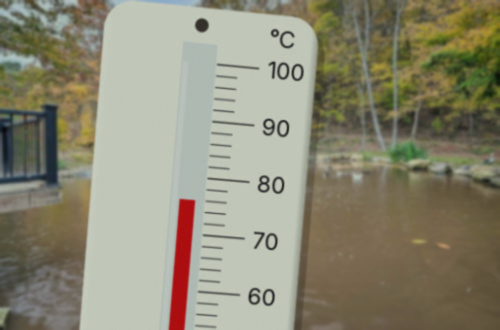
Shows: 76 °C
